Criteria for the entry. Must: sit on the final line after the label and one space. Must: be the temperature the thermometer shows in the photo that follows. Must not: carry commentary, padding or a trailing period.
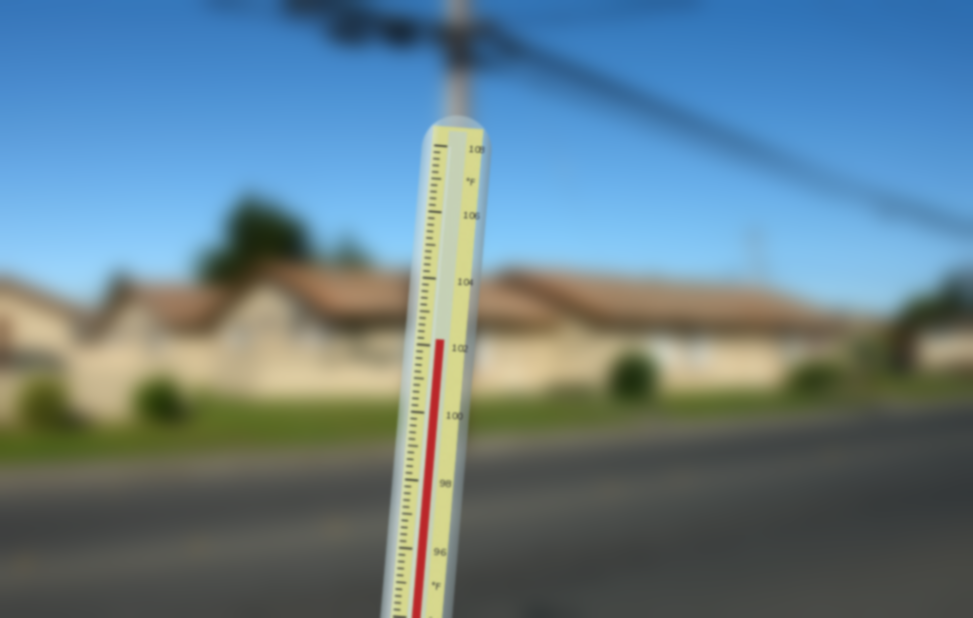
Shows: 102.2 °F
